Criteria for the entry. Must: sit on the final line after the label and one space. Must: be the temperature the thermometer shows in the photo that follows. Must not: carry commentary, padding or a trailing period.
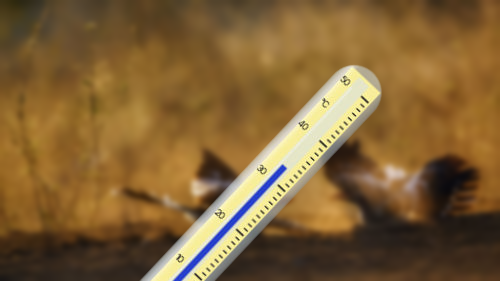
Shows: 33 °C
